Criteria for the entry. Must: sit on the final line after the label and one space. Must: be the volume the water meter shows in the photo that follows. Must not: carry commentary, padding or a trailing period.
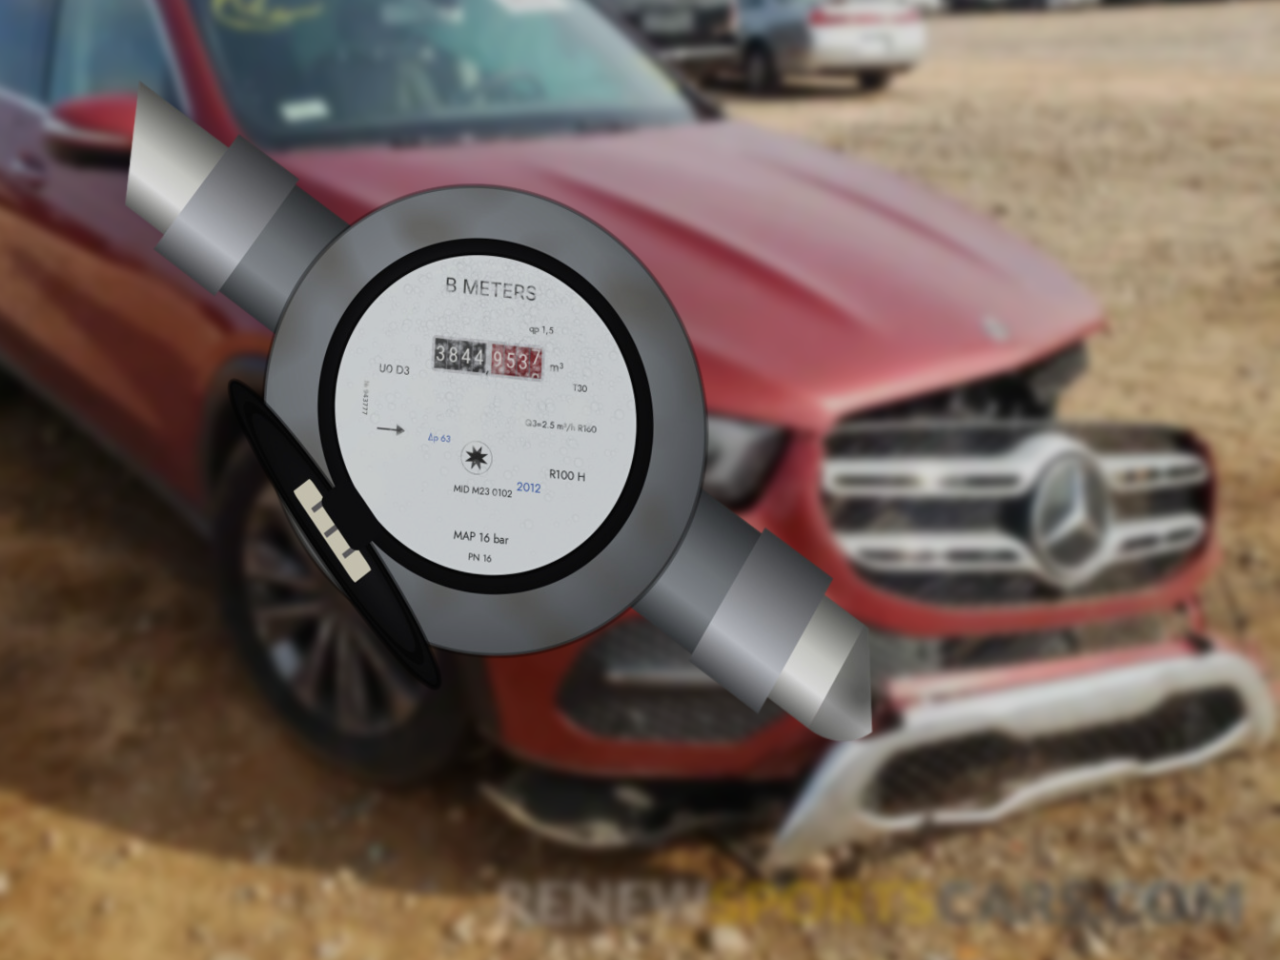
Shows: 3844.9537 m³
